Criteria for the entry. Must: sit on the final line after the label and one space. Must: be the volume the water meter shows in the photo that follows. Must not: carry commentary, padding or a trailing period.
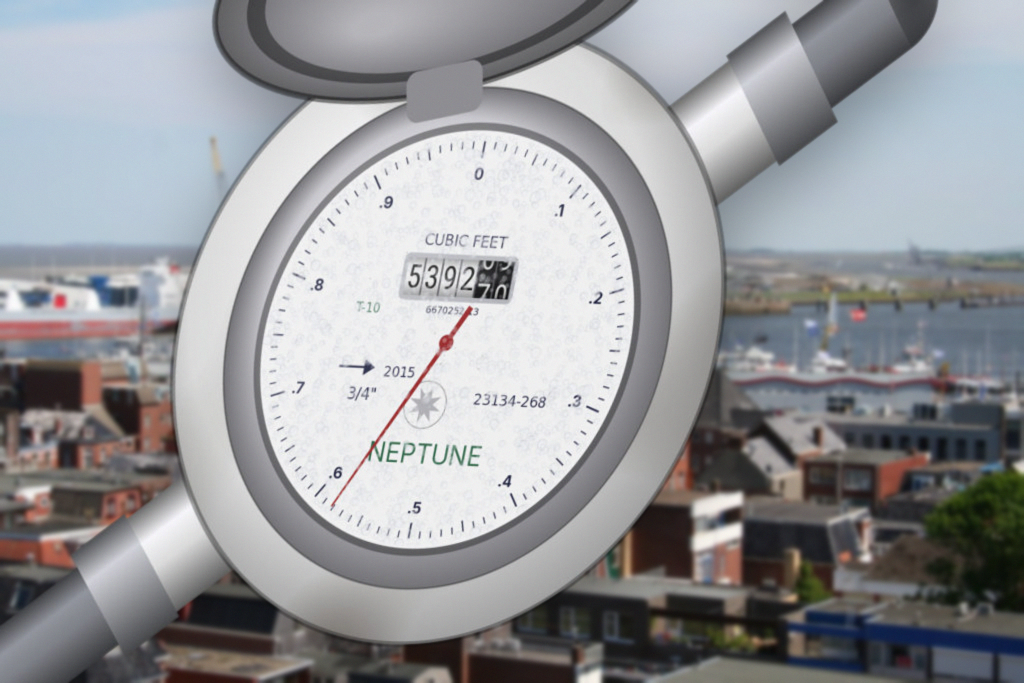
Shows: 539269.58 ft³
